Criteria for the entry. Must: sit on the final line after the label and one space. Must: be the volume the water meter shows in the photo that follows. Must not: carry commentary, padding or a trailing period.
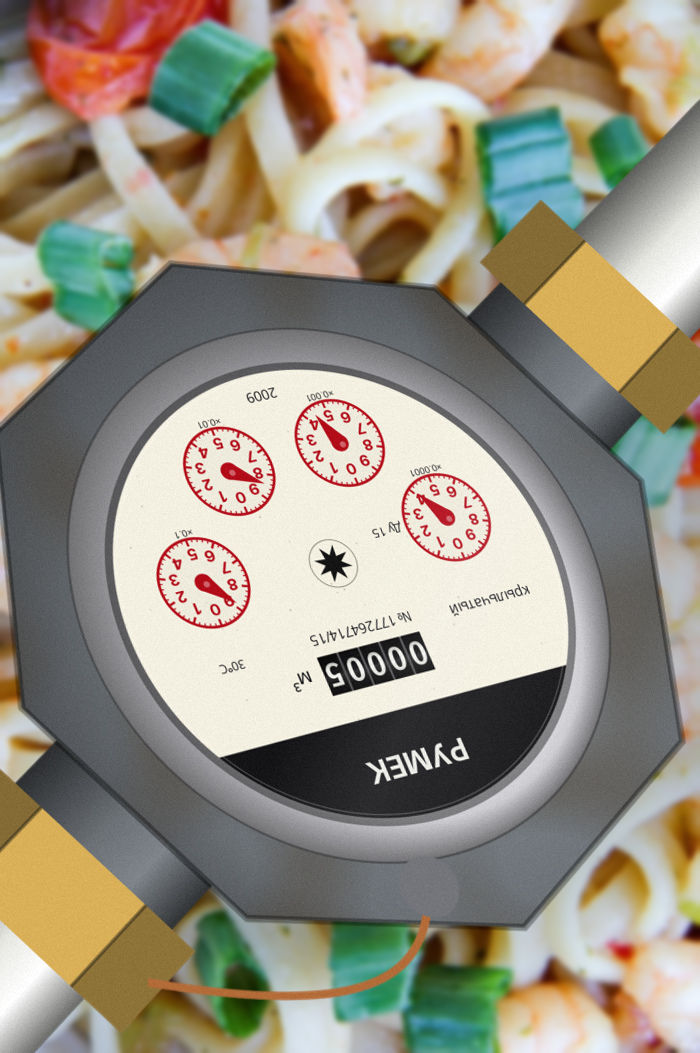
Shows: 5.8844 m³
